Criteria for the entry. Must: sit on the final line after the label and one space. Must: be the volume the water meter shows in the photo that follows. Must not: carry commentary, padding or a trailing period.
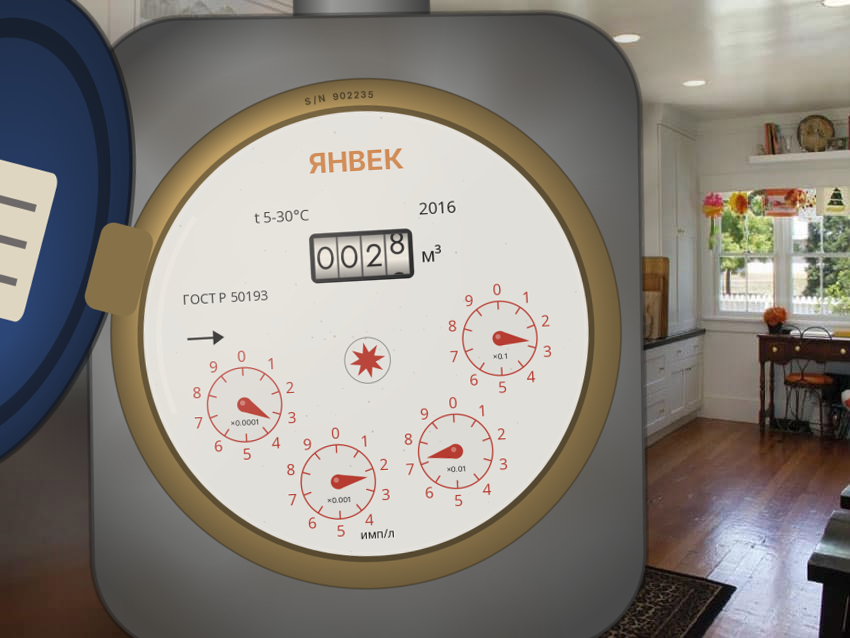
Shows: 28.2723 m³
